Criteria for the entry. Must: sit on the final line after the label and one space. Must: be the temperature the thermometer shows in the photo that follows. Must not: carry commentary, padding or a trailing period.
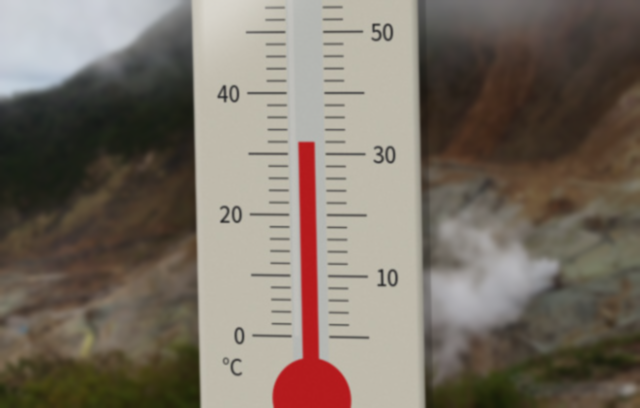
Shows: 32 °C
